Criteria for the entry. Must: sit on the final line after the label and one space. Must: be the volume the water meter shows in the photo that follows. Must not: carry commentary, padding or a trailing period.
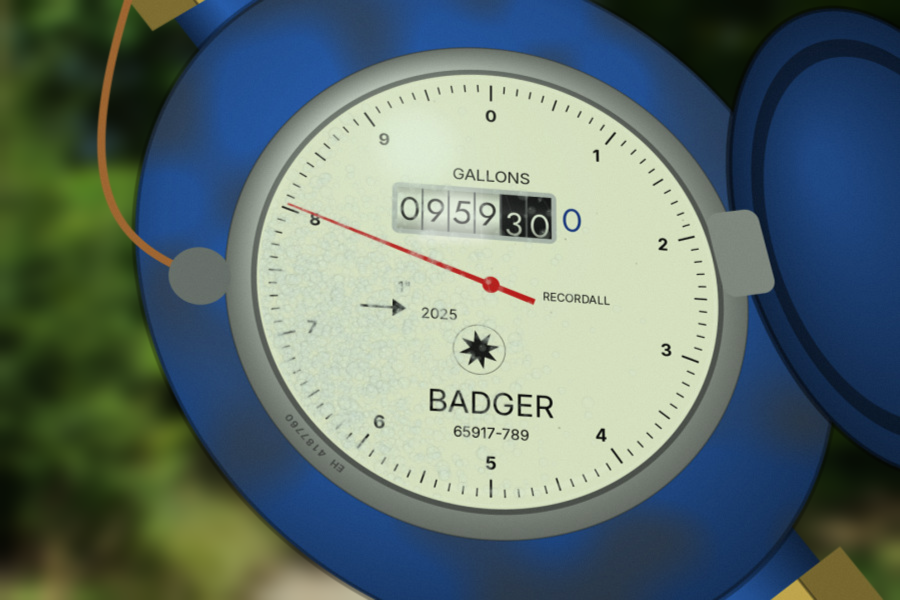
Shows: 959298.0 gal
